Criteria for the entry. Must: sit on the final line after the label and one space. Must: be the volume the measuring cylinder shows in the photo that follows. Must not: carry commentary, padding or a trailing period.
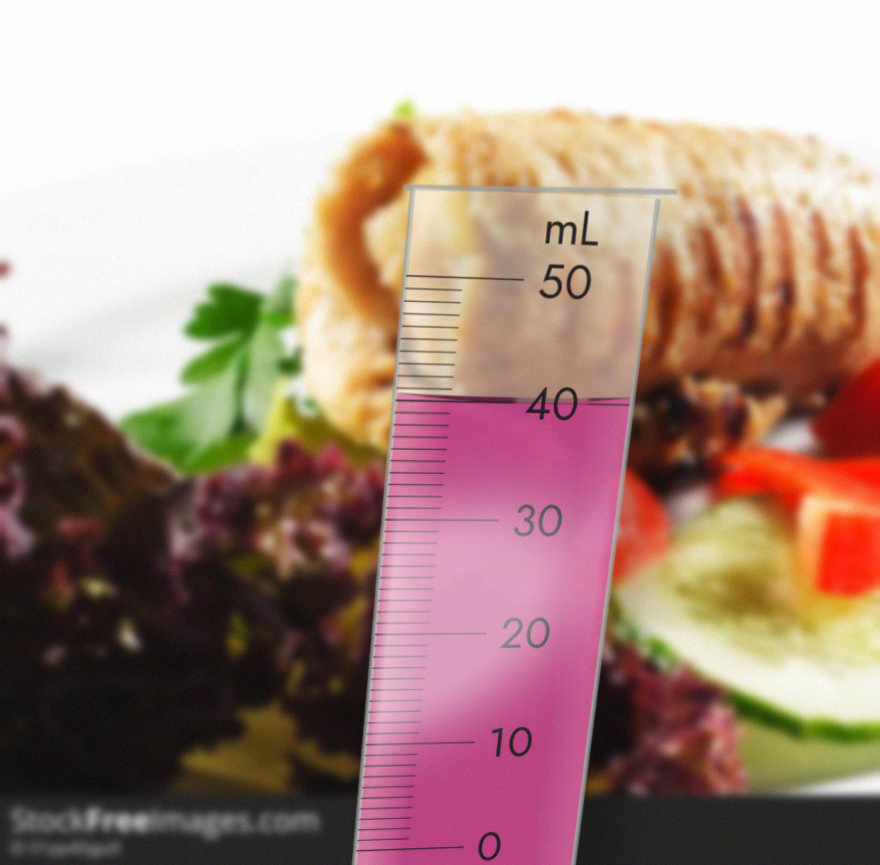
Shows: 40 mL
